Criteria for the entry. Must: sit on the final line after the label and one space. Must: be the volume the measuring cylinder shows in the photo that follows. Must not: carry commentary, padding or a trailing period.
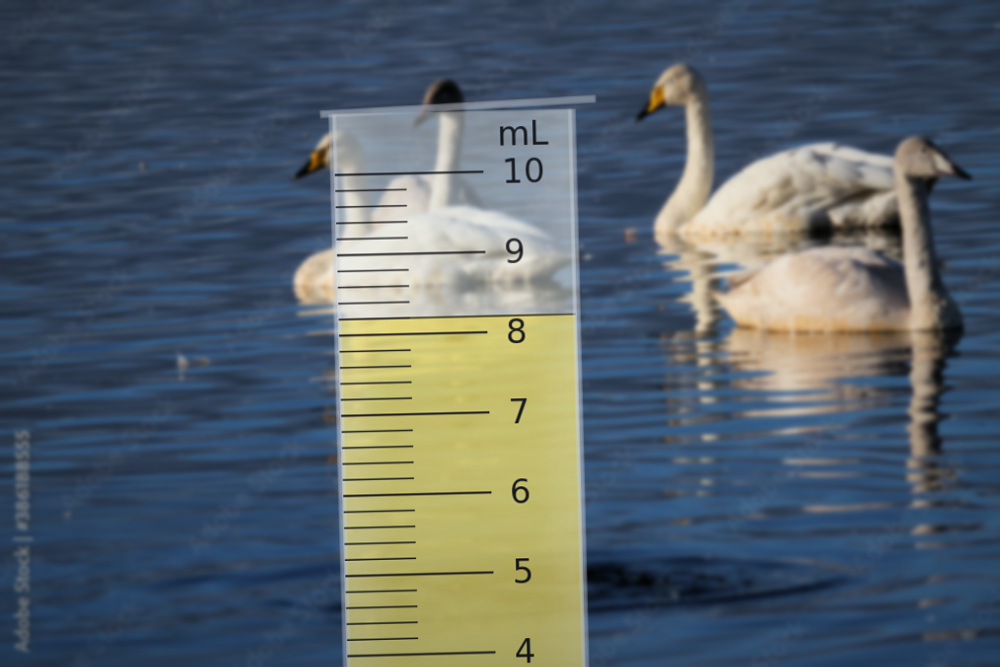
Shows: 8.2 mL
